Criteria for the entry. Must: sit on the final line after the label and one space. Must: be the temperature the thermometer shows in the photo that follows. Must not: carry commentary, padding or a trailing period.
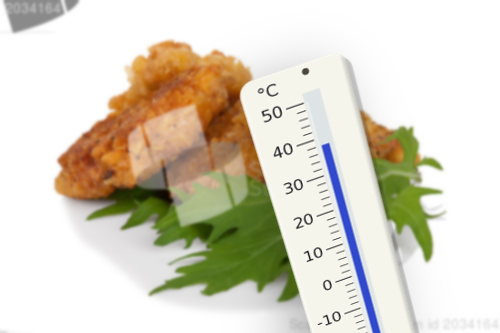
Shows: 38 °C
